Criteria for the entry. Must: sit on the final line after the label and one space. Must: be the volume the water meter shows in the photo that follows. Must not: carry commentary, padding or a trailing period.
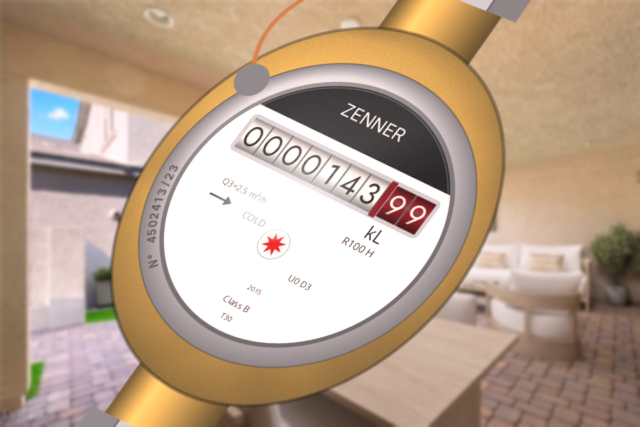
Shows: 143.99 kL
